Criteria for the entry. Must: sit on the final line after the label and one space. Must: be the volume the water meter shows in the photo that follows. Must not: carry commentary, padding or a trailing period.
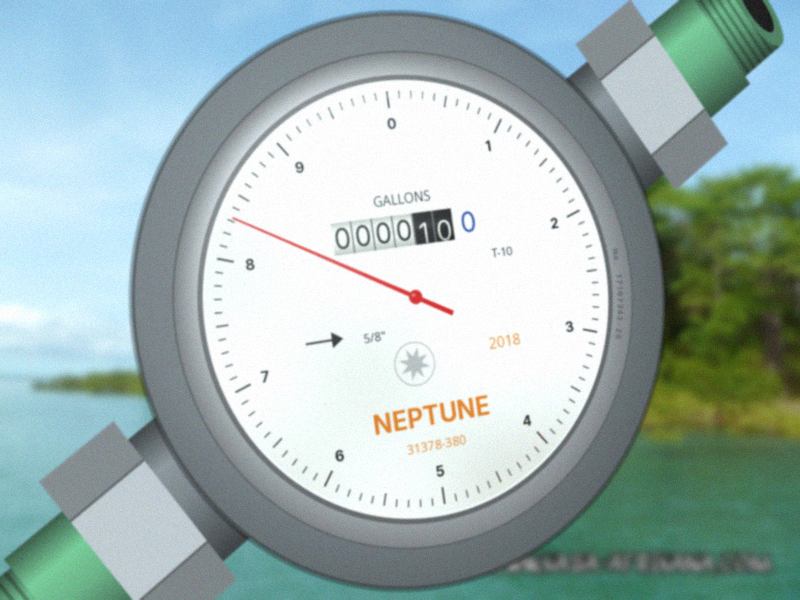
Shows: 98.3 gal
